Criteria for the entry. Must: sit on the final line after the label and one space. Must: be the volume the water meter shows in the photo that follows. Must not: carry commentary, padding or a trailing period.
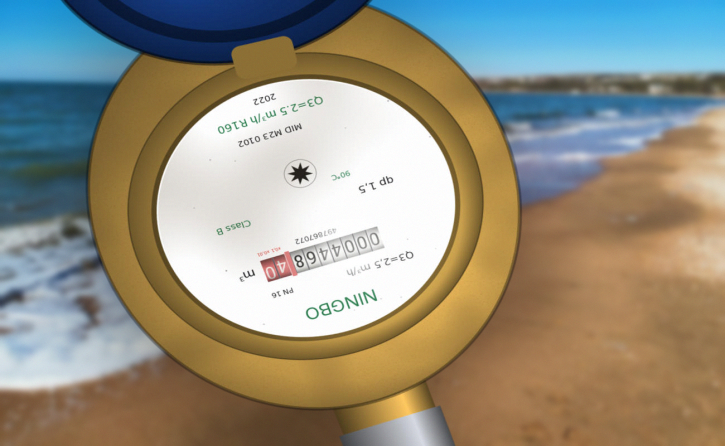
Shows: 4468.40 m³
